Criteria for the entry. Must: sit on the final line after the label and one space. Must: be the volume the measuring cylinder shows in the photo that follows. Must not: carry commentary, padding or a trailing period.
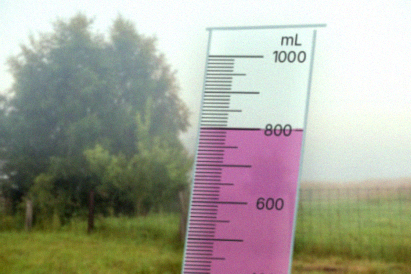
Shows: 800 mL
